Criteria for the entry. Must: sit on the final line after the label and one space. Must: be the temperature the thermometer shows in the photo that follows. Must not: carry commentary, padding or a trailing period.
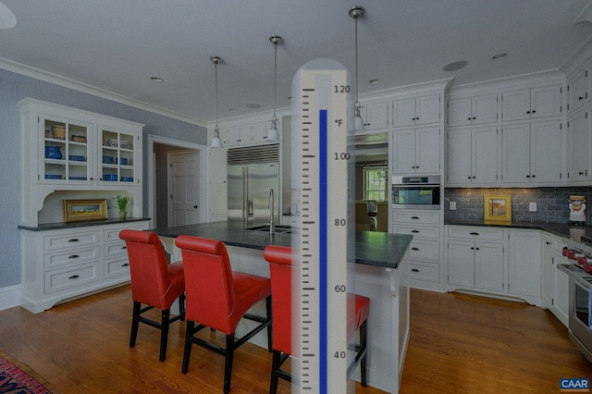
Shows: 114 °F
